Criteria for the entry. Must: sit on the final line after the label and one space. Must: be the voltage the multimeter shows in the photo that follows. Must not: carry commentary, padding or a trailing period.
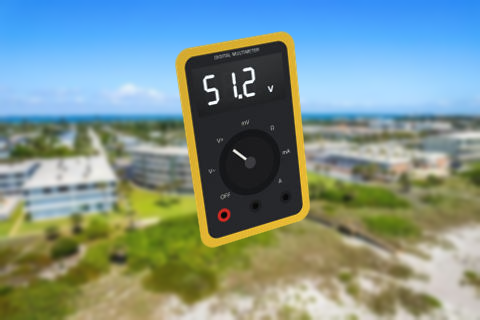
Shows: 51.2 V
